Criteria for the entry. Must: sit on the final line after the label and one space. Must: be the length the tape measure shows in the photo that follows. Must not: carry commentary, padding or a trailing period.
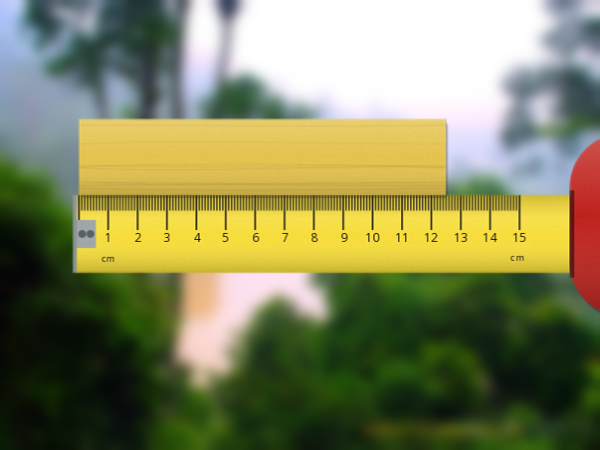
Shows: 12.5 cm
